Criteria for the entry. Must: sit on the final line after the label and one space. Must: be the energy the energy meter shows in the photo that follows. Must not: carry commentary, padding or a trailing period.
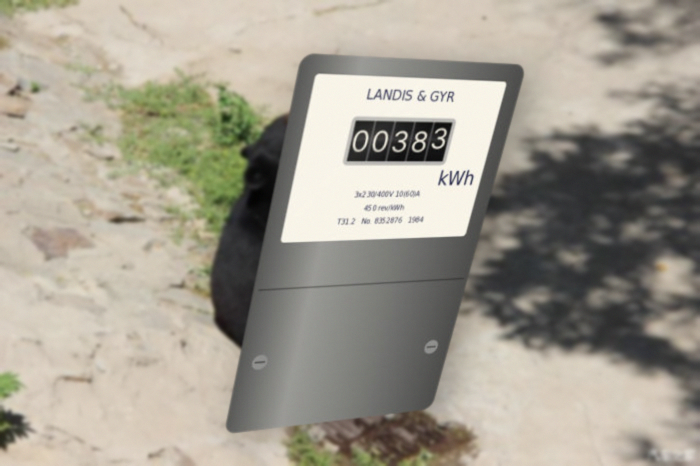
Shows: 383 kWh
